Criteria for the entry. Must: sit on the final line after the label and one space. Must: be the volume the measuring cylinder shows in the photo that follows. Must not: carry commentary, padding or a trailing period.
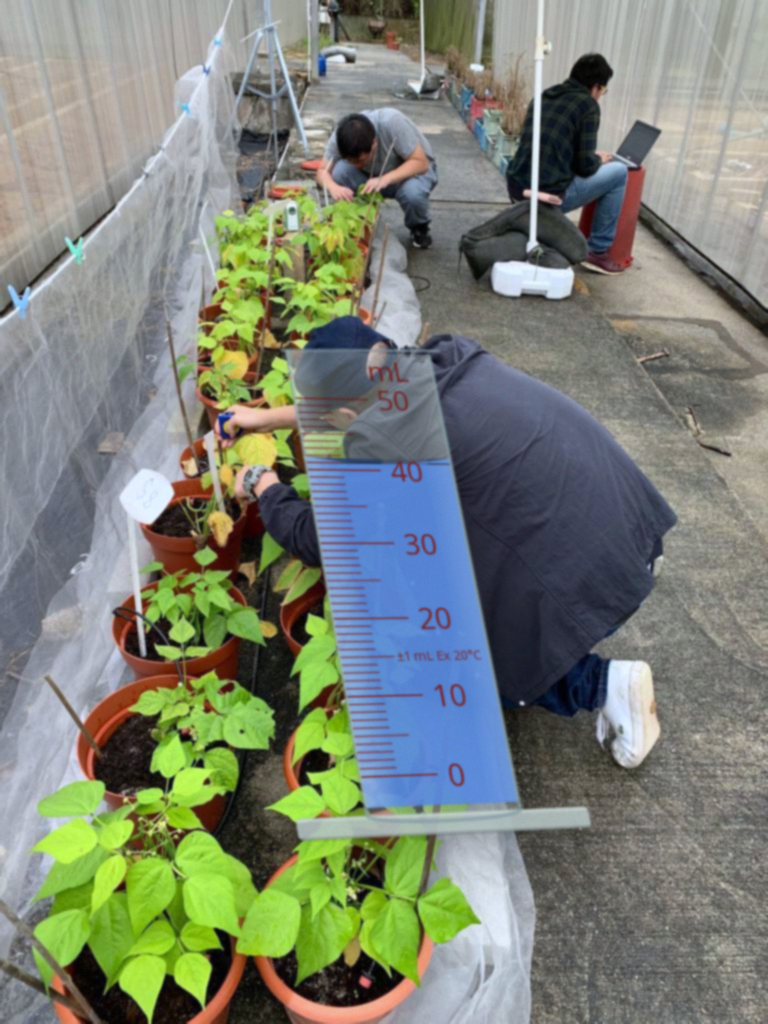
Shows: 41 mL
